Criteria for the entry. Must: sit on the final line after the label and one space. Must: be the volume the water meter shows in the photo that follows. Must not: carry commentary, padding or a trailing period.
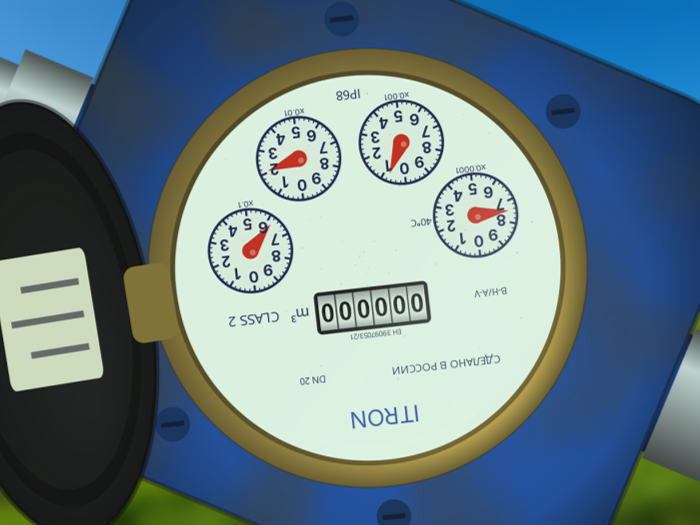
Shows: 0.6207 m³
